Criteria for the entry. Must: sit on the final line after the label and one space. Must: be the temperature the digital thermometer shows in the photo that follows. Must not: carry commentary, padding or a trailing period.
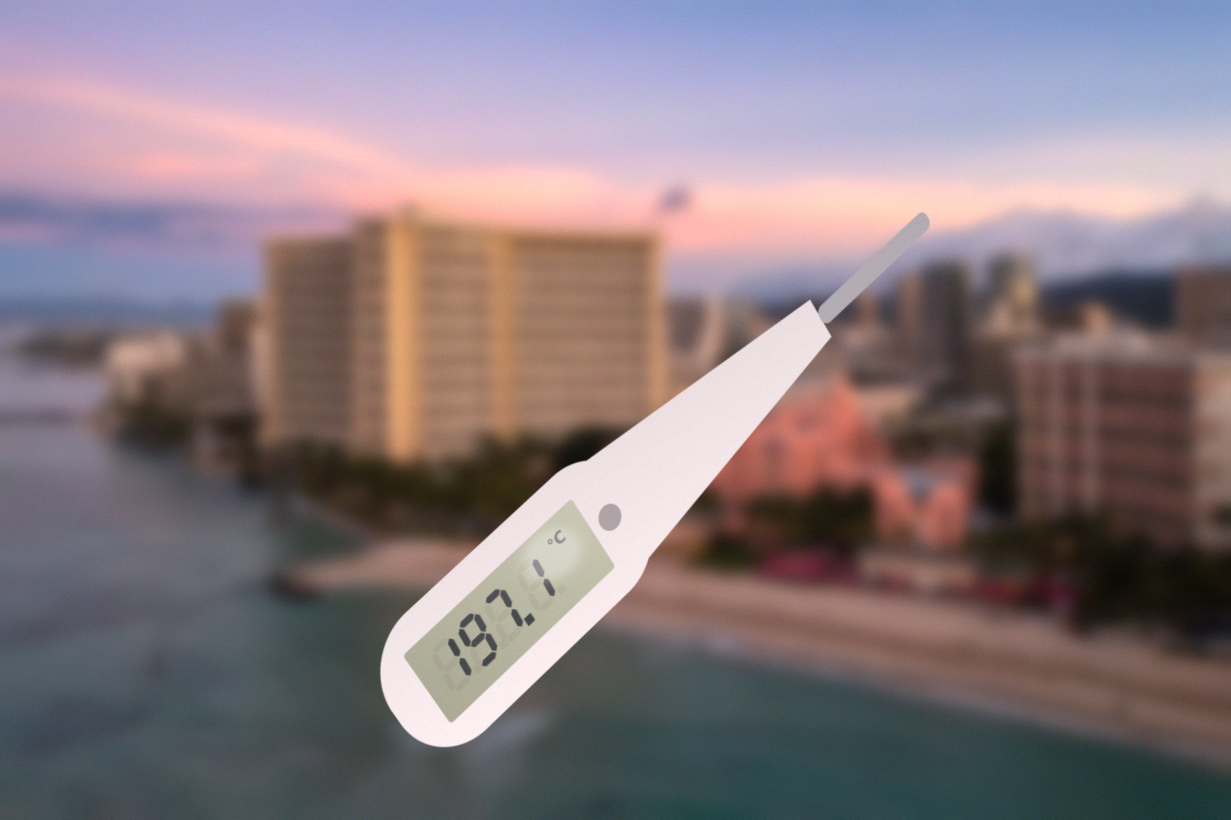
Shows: 197.1 °C
